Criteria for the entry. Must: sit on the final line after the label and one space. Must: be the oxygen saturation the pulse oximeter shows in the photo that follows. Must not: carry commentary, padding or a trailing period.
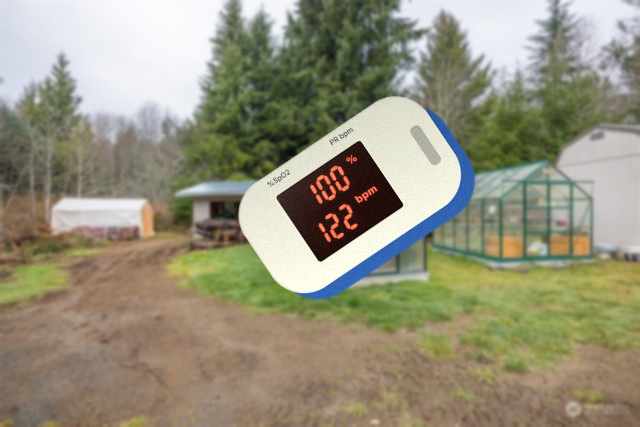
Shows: 100 %
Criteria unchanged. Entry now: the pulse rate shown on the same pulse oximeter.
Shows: 122 bpm
